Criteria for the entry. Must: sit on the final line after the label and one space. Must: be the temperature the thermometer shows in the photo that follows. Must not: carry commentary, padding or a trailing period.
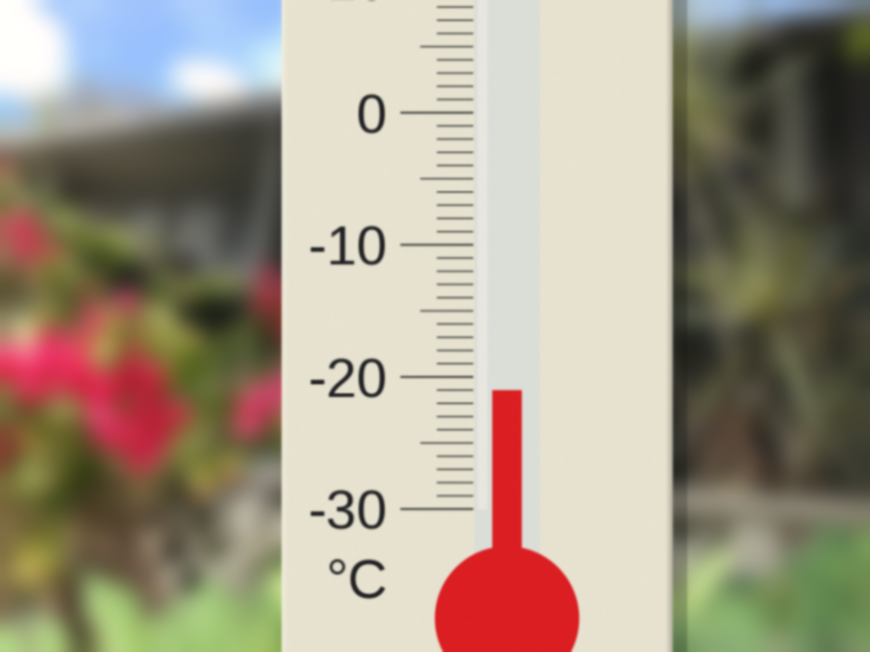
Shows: -21 °C
